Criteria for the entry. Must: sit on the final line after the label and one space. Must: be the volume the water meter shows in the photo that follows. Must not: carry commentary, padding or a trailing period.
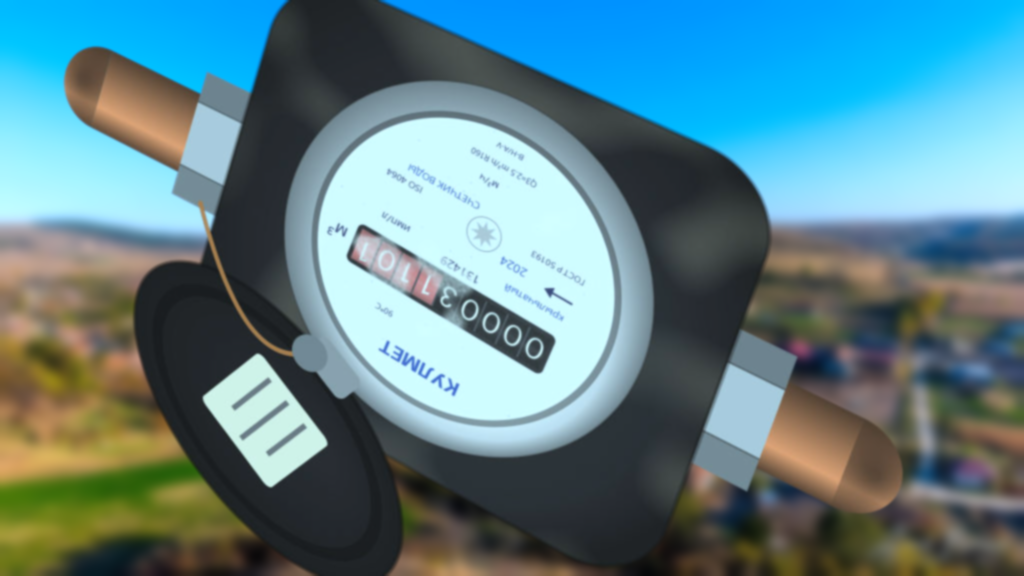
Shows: 3.1101 m³
